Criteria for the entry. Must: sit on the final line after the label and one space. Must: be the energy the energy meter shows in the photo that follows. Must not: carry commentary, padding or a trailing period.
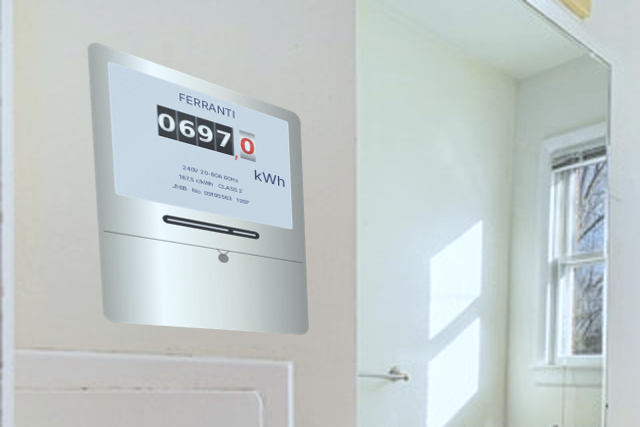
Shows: 697.0 kWh
